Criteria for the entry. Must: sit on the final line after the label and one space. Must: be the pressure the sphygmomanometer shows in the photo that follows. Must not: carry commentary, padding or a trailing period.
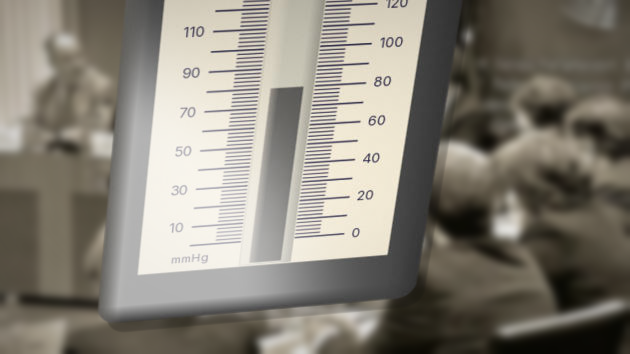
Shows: 80 mmHg
